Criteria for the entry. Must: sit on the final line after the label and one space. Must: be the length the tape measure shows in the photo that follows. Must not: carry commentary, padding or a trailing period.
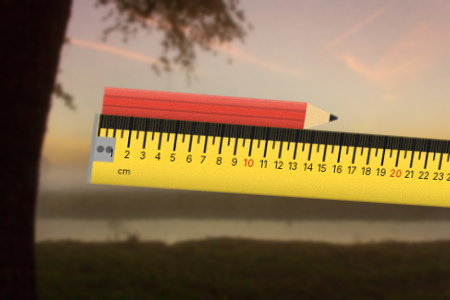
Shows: 15.5 cm
